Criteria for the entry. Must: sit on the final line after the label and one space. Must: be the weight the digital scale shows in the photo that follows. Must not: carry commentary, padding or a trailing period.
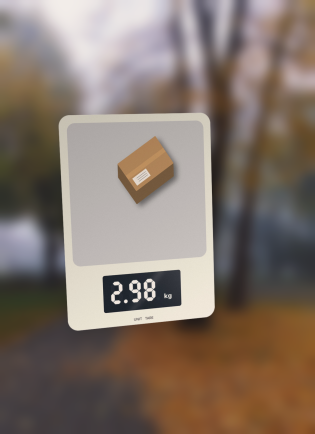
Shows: 2.98 kg
